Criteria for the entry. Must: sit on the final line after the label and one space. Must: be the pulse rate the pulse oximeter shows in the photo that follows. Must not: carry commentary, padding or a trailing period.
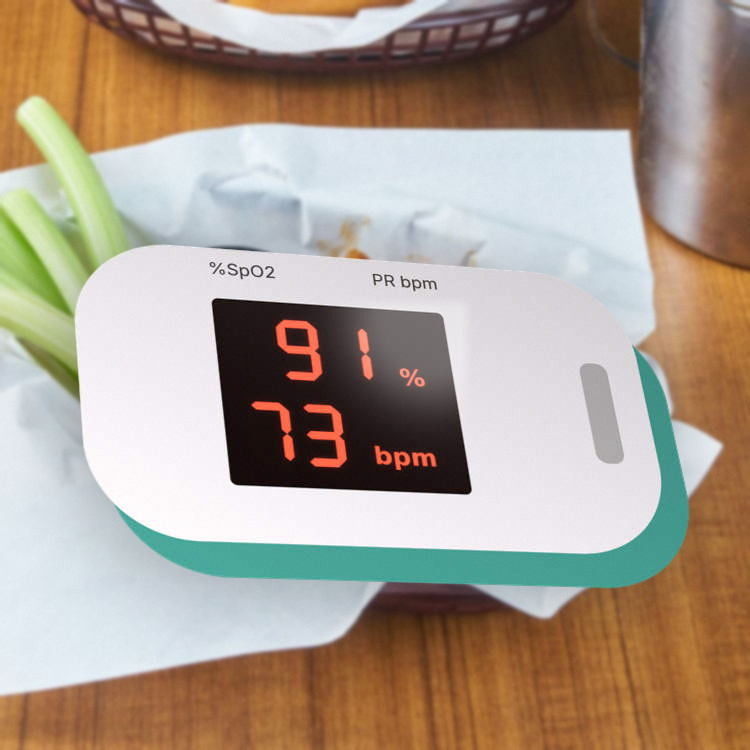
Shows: 73 bpm
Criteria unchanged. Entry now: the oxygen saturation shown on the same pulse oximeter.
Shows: 91 %
